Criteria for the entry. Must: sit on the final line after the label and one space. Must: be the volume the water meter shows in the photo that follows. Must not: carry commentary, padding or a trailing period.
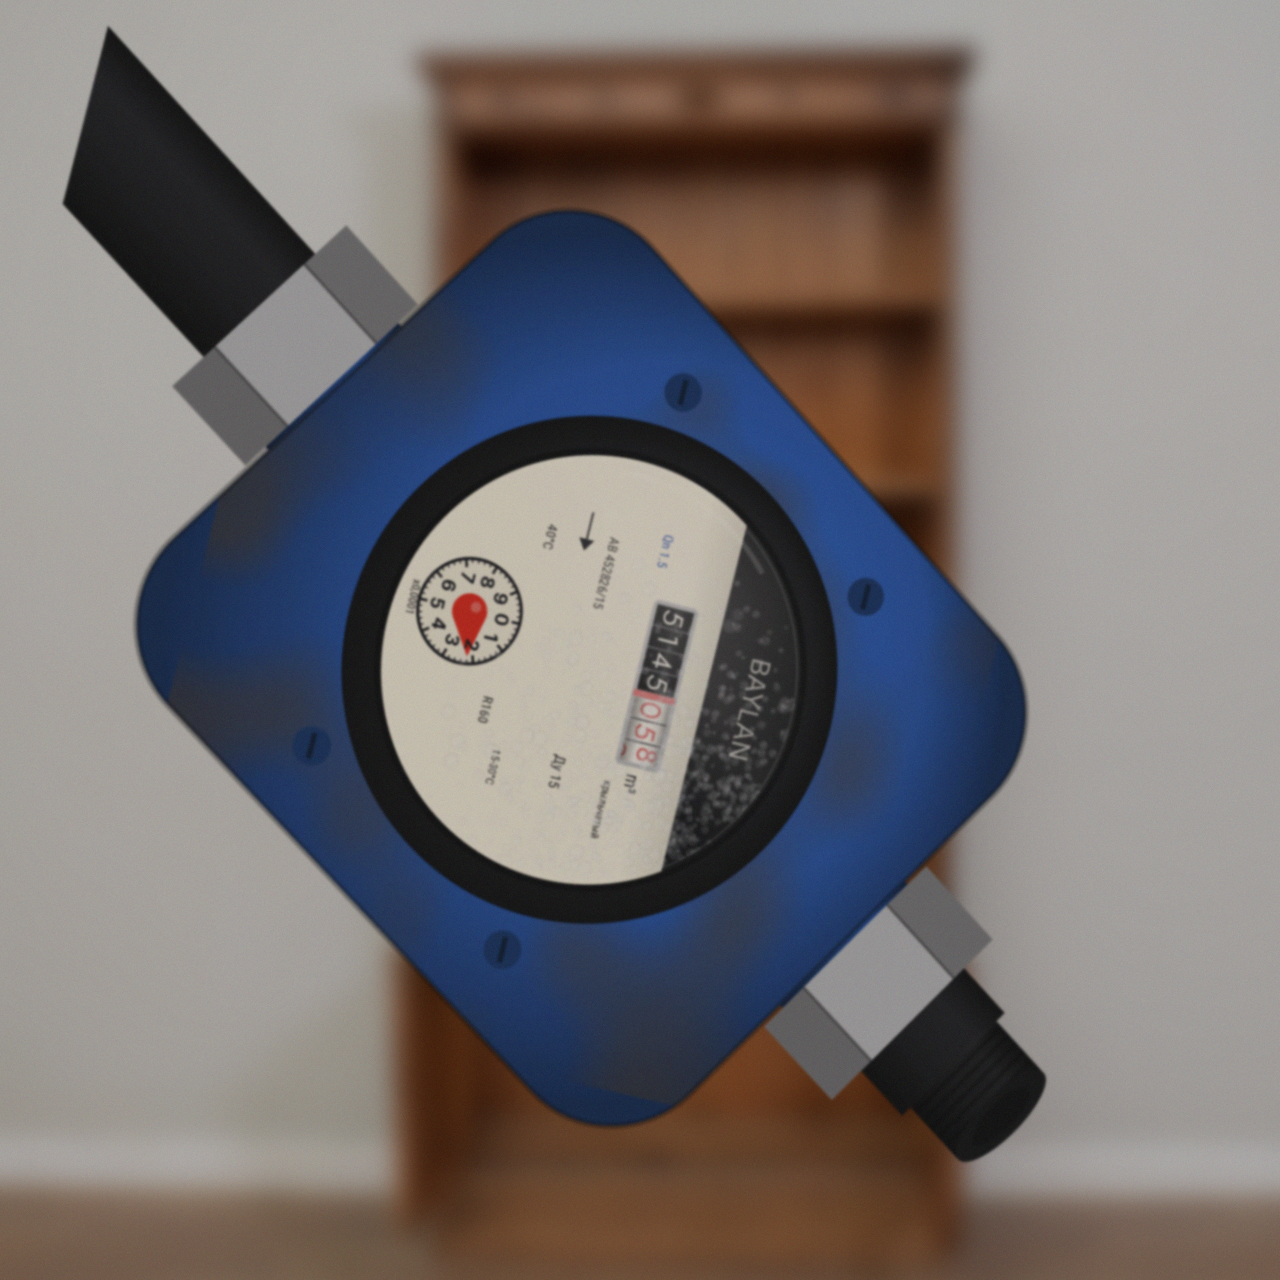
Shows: 5145.0582 m³
